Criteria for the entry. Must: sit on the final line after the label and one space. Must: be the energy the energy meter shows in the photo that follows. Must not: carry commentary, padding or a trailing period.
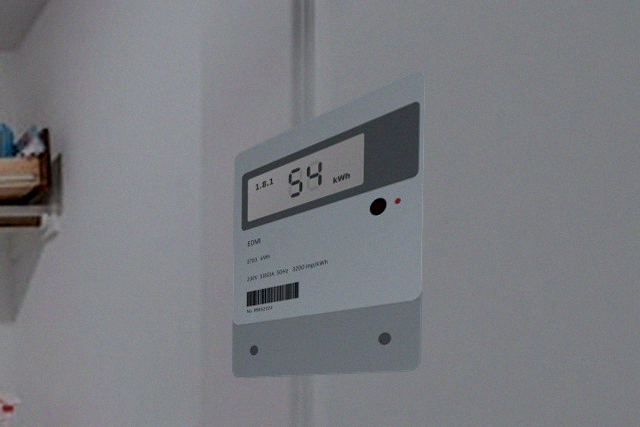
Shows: 54 kWh
